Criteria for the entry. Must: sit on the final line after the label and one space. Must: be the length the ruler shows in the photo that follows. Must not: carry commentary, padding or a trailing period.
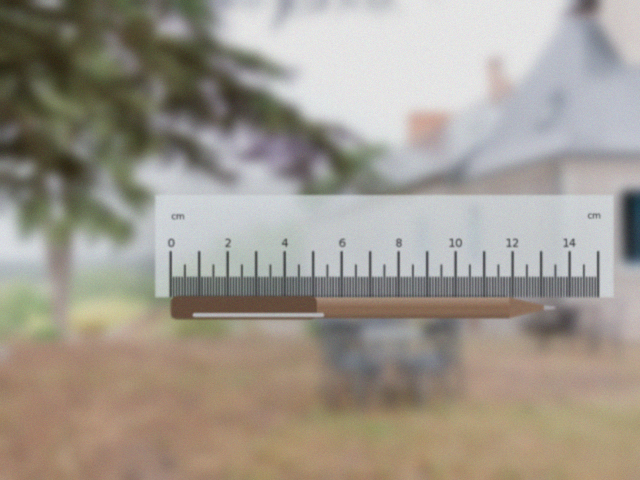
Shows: 13.5 cm
